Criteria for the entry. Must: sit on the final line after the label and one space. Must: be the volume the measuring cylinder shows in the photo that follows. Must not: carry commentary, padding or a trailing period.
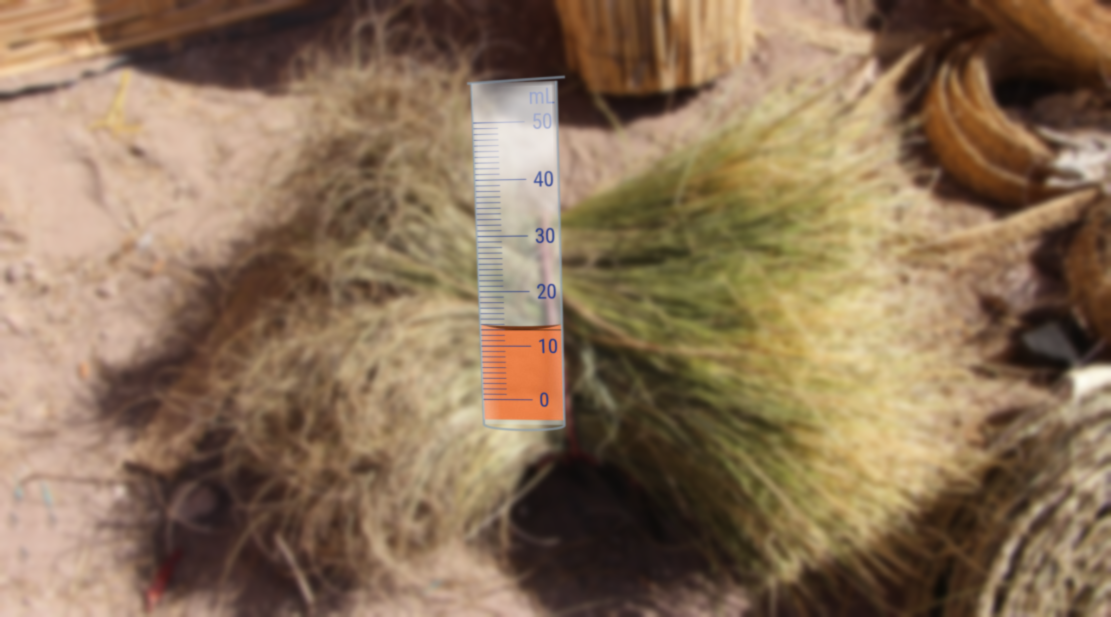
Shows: 13 mL
